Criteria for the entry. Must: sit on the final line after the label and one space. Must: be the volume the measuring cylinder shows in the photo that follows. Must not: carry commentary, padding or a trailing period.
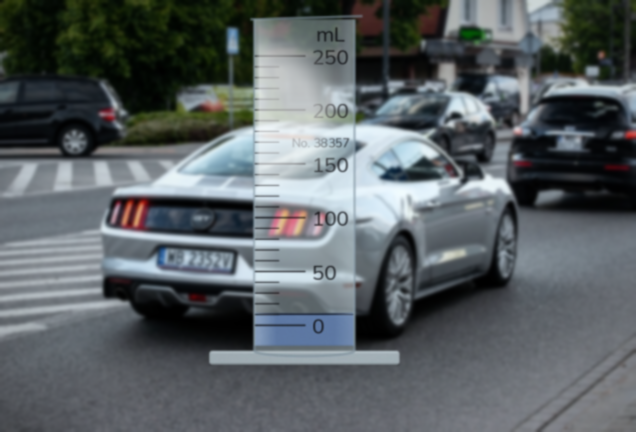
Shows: 10 mL
